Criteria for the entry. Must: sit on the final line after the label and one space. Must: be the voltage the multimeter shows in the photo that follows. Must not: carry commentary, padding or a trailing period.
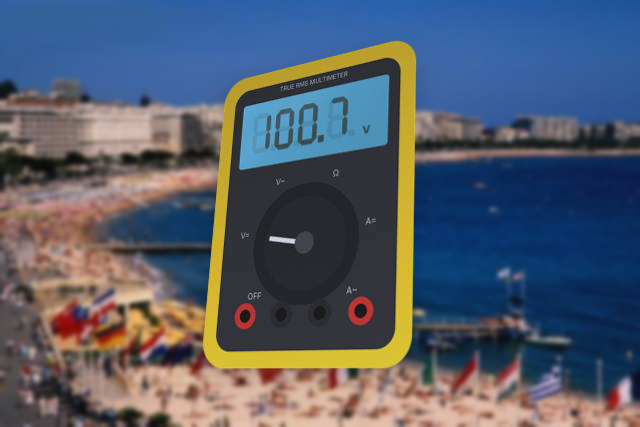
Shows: 100.7 V
